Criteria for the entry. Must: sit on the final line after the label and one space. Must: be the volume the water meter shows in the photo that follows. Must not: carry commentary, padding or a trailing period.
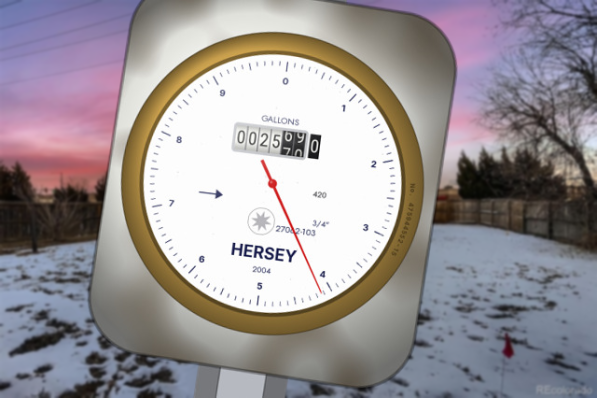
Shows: 25694.1 gal
